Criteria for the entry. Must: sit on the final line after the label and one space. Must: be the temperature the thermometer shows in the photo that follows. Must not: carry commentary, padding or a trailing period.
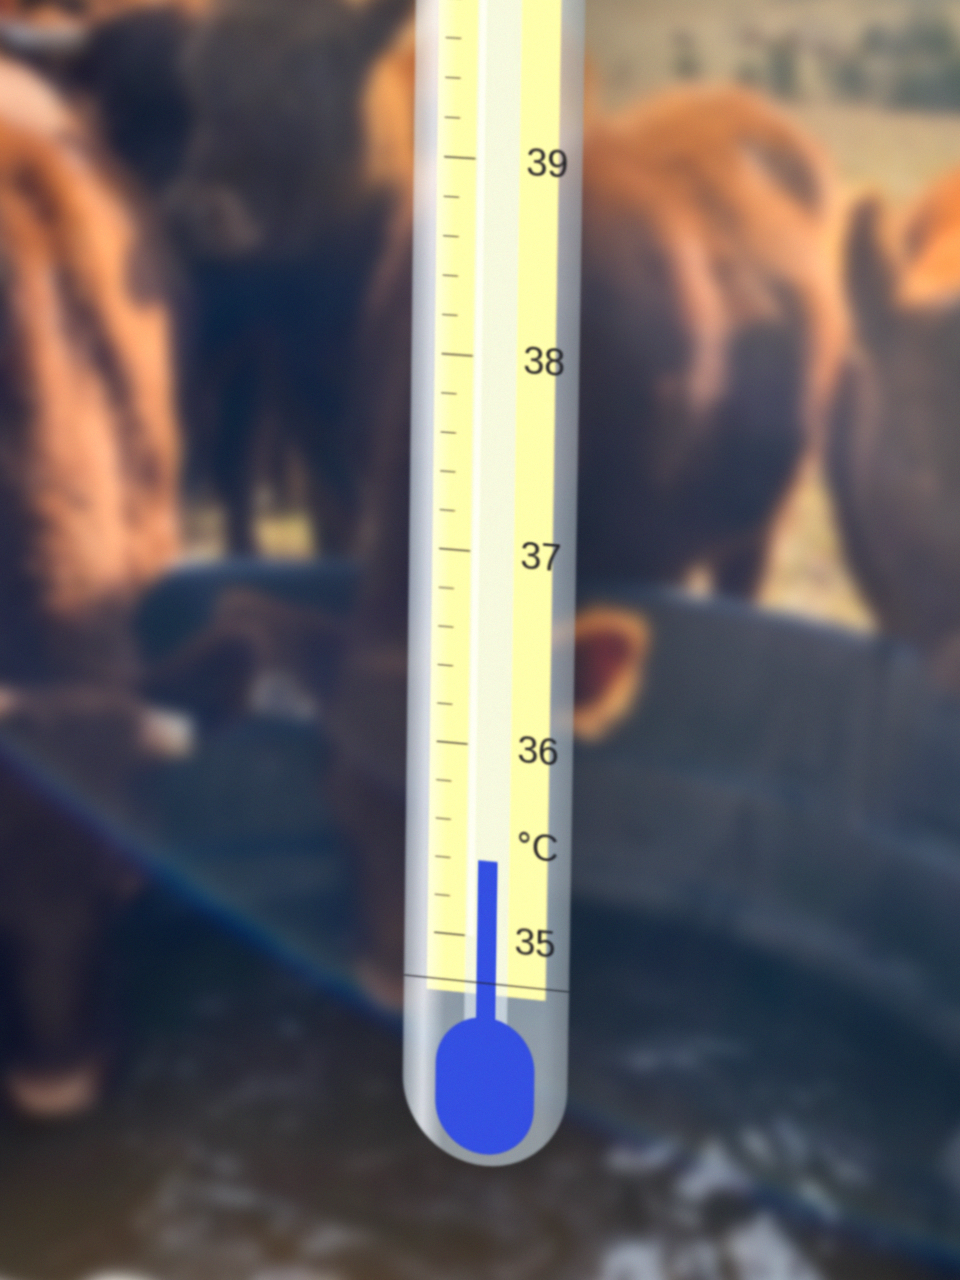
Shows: 35.4 °C
